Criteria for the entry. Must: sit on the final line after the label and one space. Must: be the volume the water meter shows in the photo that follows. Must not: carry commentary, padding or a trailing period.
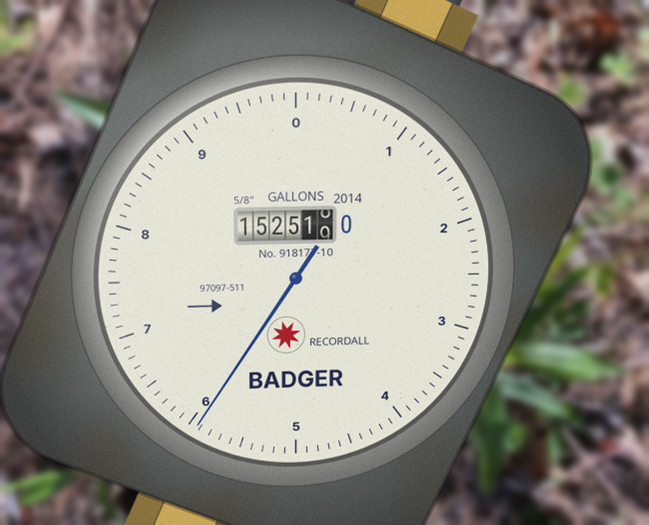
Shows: 1525185.9 gal
